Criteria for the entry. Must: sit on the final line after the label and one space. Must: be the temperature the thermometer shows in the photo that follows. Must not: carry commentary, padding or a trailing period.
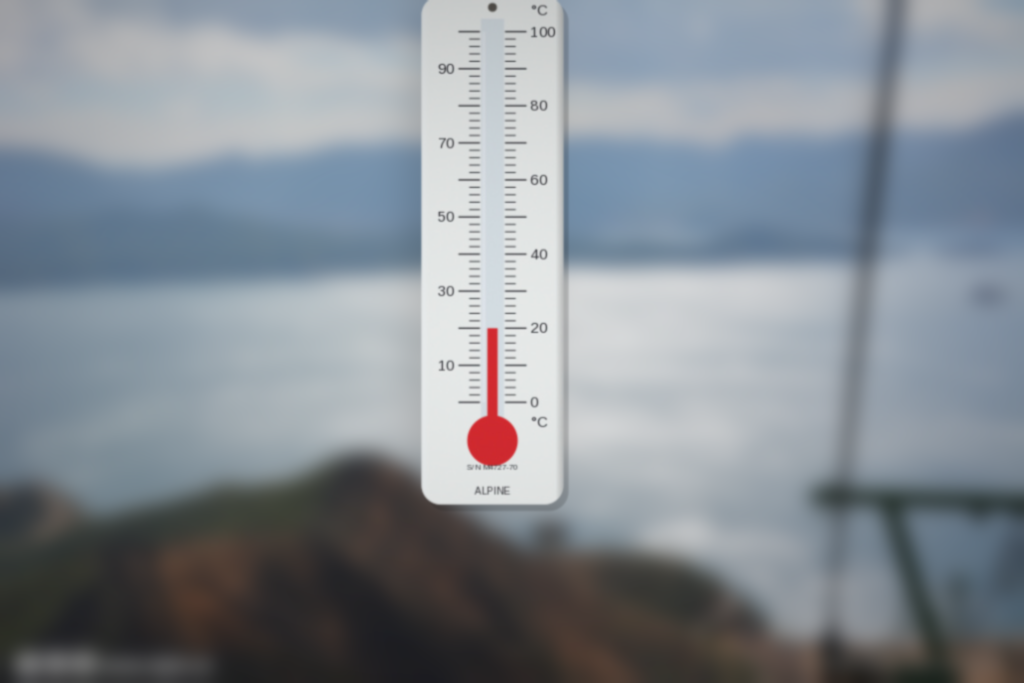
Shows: 20 °C
